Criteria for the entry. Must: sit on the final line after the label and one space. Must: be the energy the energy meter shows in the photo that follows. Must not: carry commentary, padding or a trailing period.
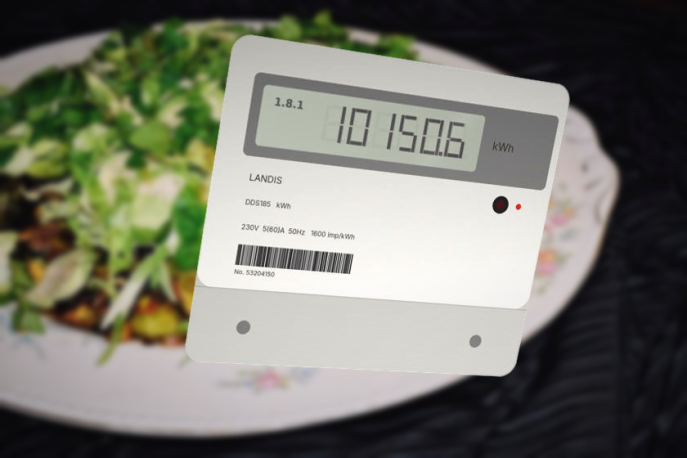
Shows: 10150.6 kWh
